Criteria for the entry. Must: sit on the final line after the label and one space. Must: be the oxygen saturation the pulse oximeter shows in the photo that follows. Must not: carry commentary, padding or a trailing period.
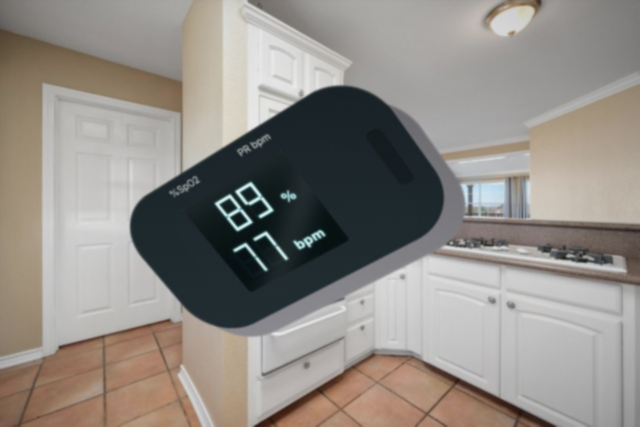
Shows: 89 %
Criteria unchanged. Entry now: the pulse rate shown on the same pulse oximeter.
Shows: 77 bpm
